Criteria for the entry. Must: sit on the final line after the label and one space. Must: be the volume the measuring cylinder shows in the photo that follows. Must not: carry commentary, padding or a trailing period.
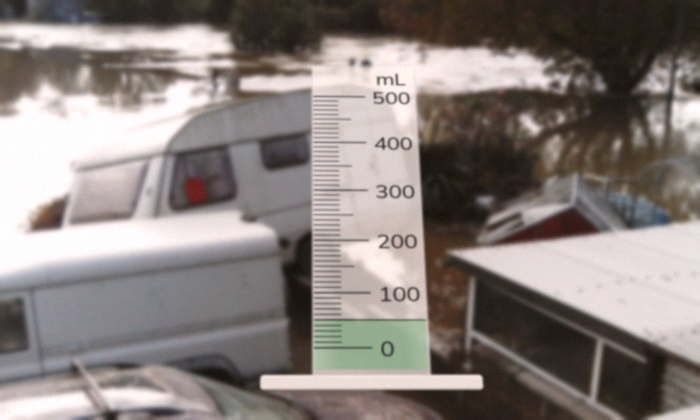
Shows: 50 mL
